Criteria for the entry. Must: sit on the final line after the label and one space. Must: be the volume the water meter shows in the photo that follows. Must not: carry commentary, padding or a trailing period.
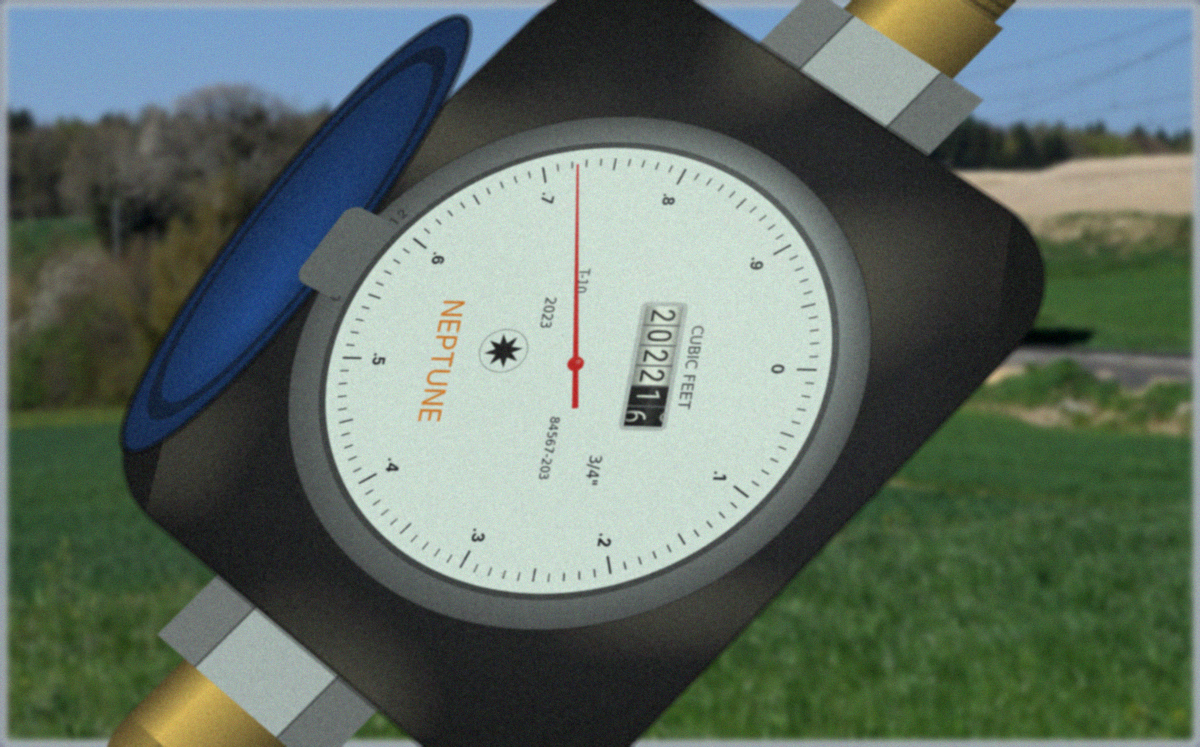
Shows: 202215.72 ft³
